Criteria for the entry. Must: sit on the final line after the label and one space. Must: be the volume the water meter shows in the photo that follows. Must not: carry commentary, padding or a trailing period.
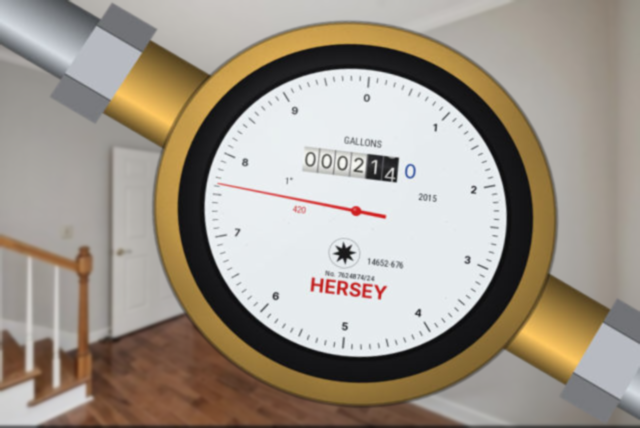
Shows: 2137.6 gal
